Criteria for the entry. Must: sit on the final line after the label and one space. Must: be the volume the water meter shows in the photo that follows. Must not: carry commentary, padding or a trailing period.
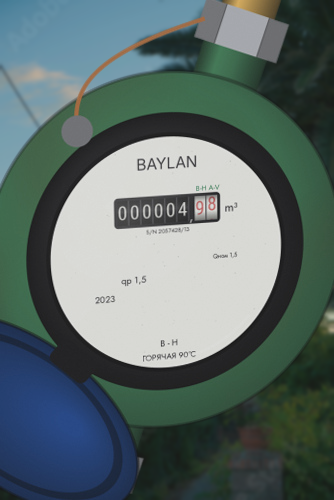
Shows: 4.98 m³
